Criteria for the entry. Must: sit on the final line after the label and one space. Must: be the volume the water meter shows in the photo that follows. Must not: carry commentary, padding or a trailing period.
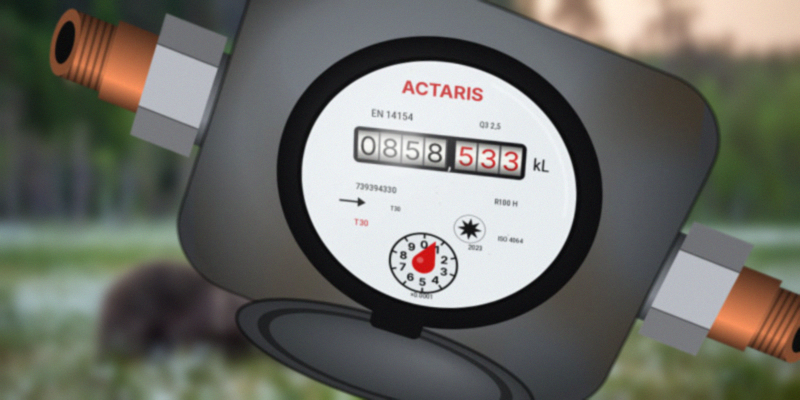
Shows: 858.5330 kL
